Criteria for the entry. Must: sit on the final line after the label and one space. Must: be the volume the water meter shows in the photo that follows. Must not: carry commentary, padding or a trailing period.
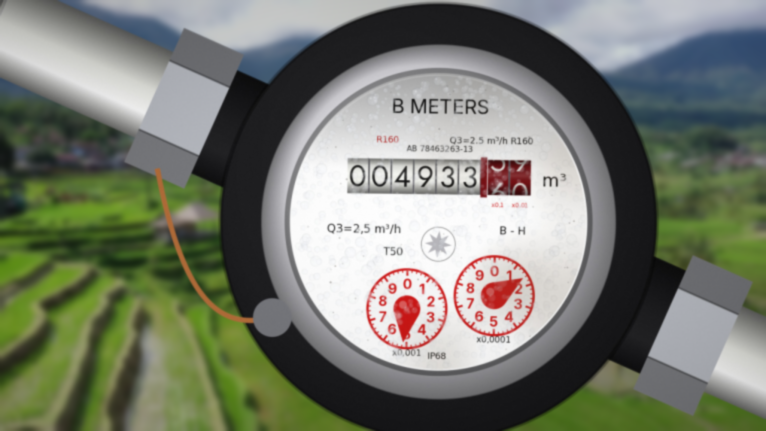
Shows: 4933.5951 m³
